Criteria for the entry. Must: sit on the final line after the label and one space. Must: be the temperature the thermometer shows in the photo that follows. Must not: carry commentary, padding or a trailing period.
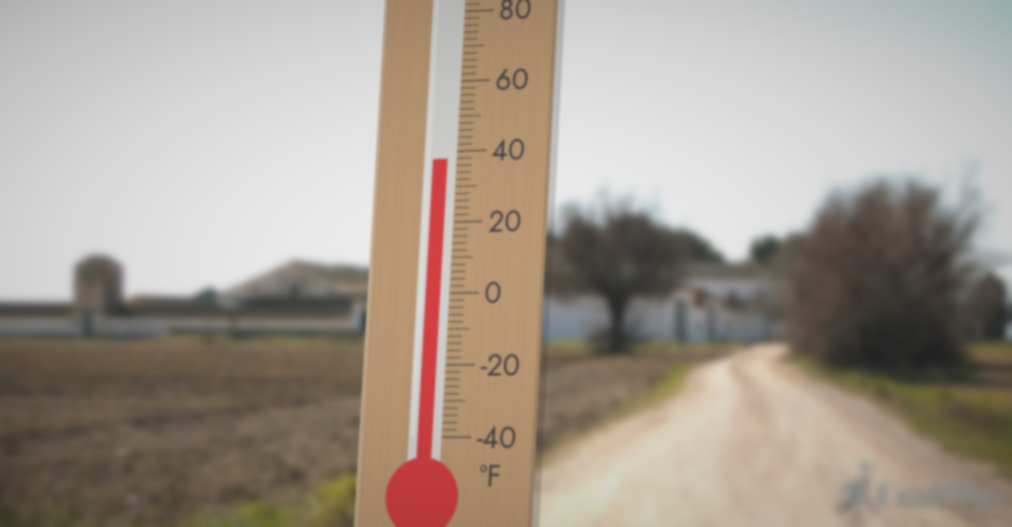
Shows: 38 °F
